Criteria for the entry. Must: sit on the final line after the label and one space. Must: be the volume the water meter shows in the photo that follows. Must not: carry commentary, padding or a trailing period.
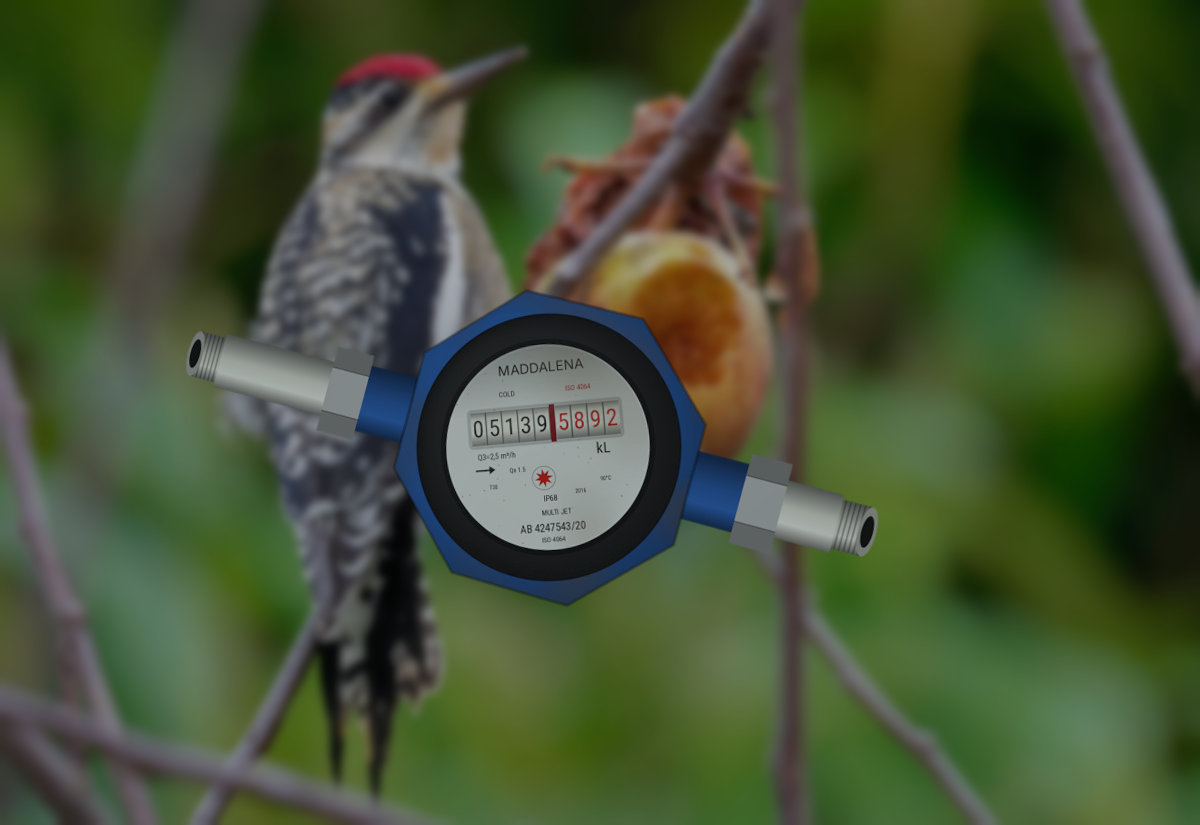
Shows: 5139.5892 kL
